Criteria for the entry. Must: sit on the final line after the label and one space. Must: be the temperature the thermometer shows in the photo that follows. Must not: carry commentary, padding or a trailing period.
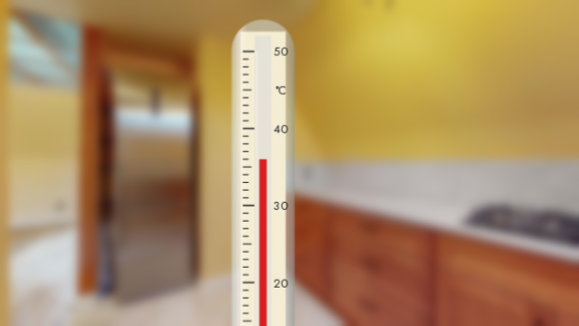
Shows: 36 °C
